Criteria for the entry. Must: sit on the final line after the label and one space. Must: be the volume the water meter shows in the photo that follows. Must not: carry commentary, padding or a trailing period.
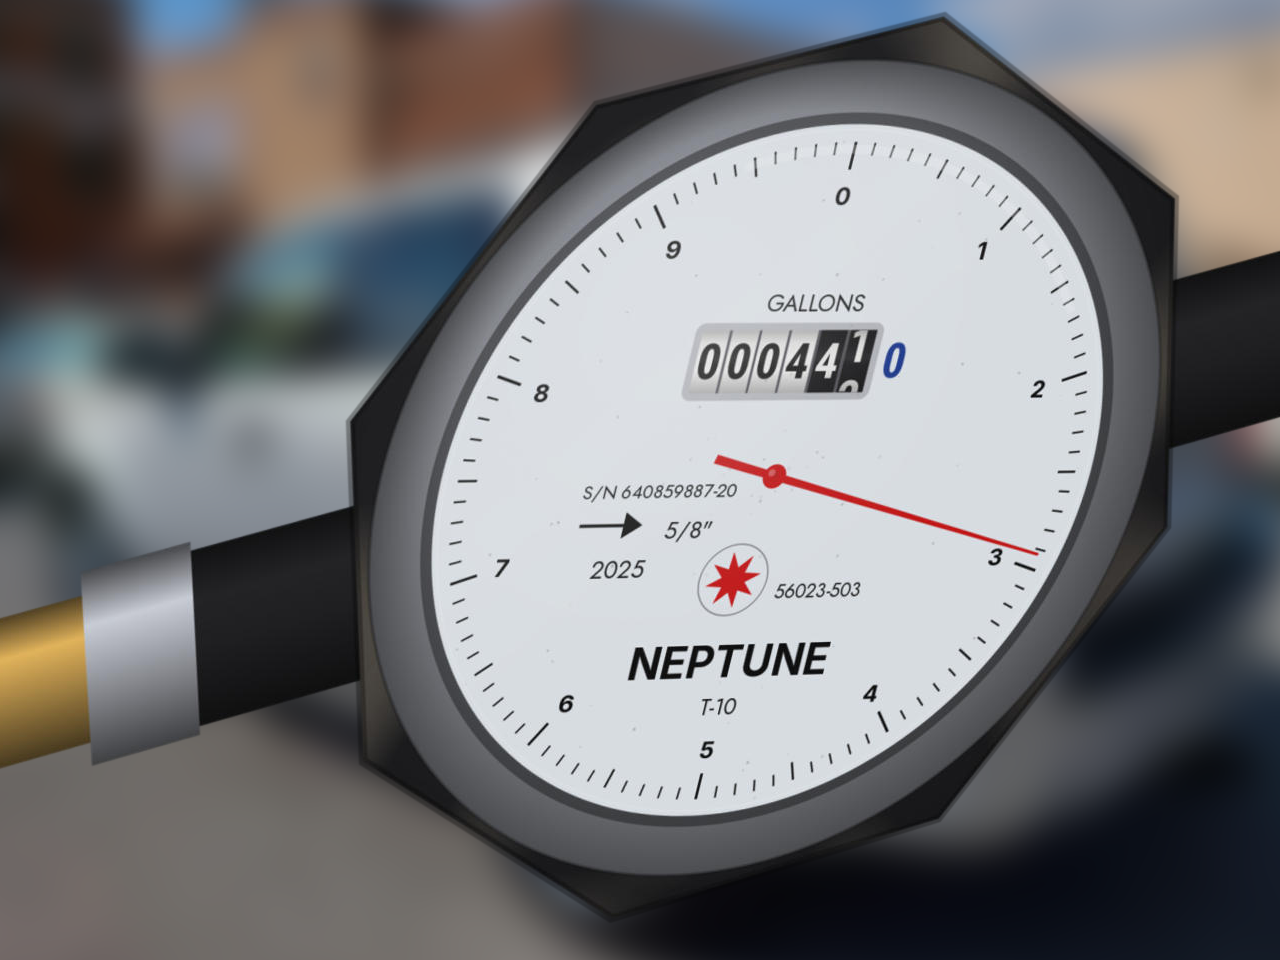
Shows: 4412.9 gal
